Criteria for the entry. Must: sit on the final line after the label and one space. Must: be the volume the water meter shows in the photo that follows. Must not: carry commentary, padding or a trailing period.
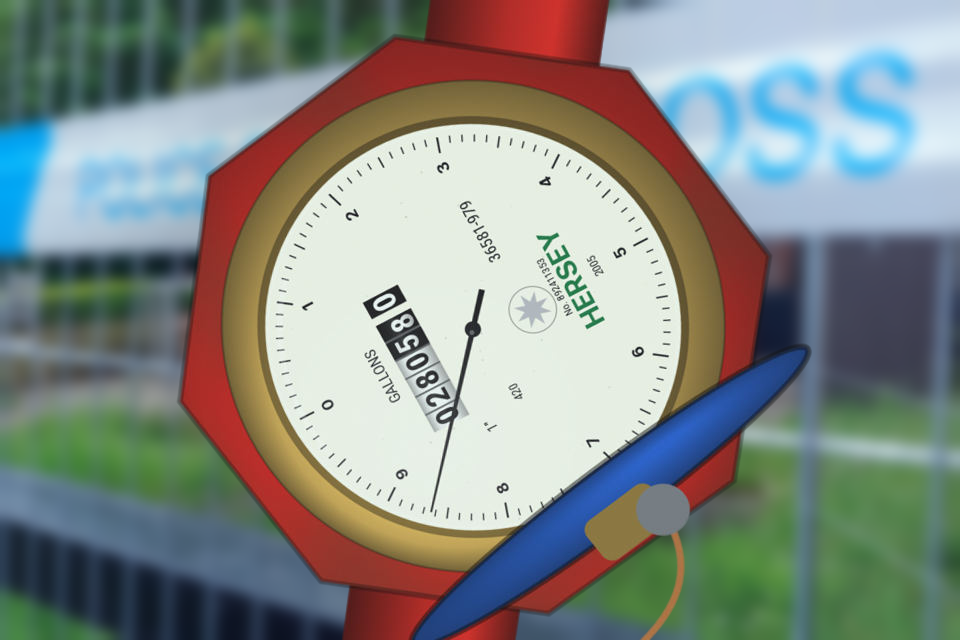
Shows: 280578.6 gal
